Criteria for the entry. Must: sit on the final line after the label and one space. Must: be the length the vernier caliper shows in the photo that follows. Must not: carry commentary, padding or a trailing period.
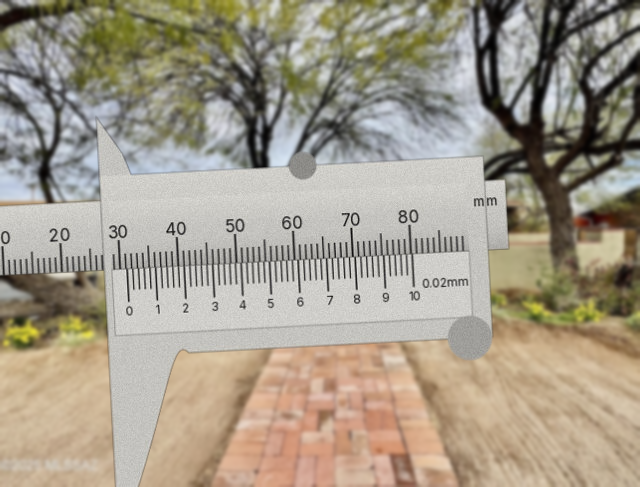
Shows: 31.2 mm
